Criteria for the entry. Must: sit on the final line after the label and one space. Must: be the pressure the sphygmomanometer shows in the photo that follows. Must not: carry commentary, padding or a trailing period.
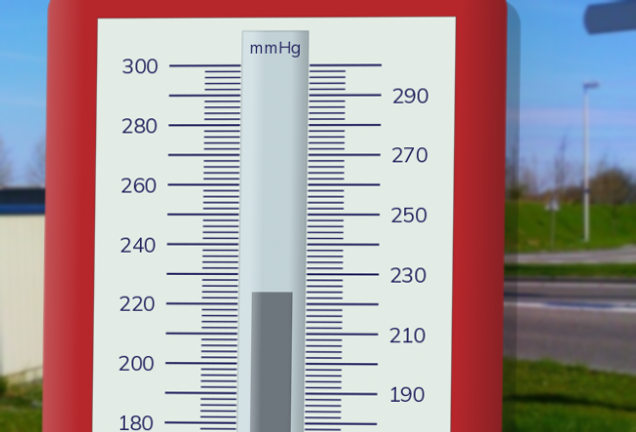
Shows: 224 mmHg
